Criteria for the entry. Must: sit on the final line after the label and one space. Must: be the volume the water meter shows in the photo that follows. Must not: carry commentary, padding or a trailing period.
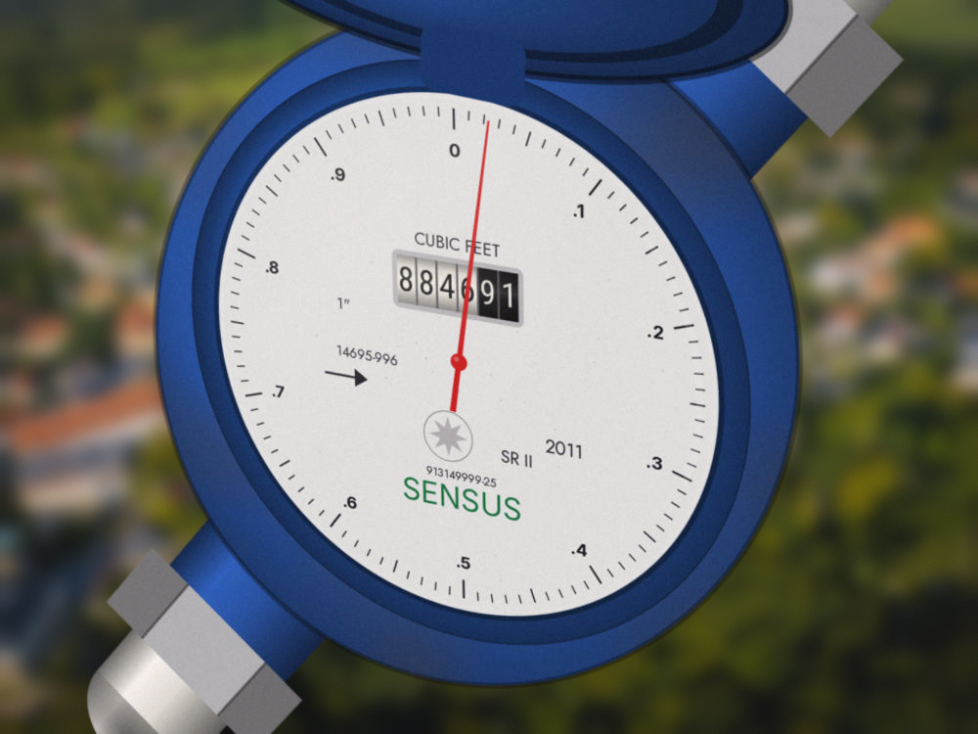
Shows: 884691.02 ft³
